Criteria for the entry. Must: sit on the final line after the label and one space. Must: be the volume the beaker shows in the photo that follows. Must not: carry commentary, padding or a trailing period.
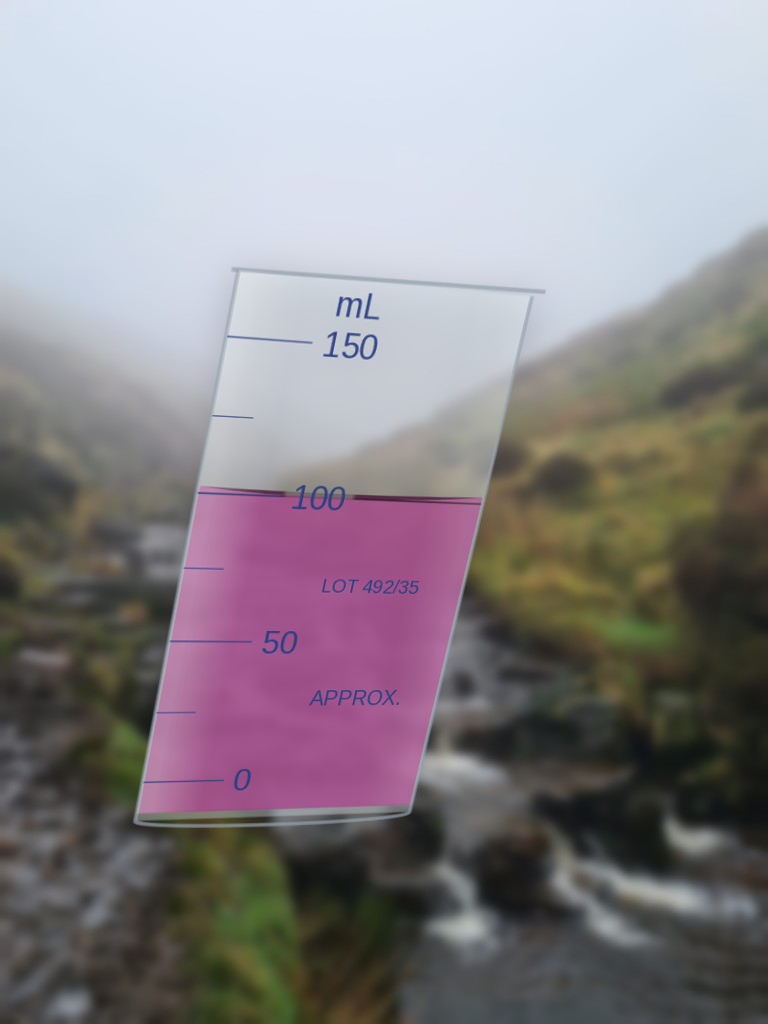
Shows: 100 mL
